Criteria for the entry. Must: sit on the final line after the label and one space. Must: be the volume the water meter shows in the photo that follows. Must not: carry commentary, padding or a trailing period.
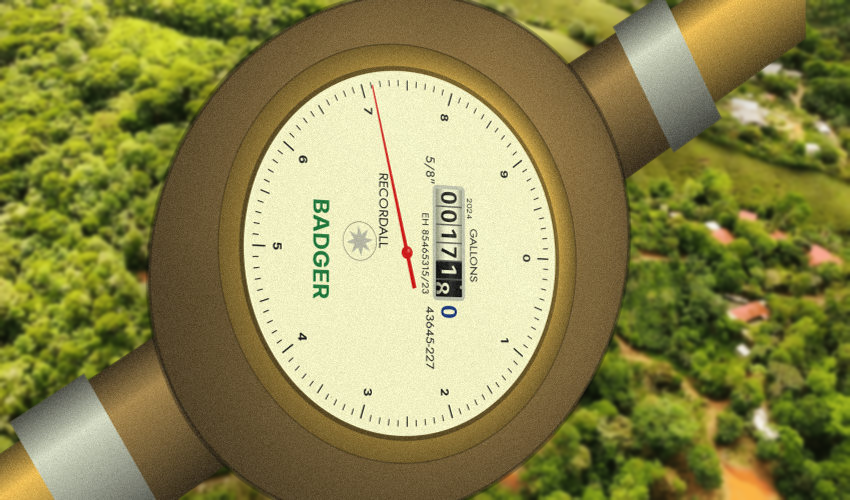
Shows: 17177.1 gal
